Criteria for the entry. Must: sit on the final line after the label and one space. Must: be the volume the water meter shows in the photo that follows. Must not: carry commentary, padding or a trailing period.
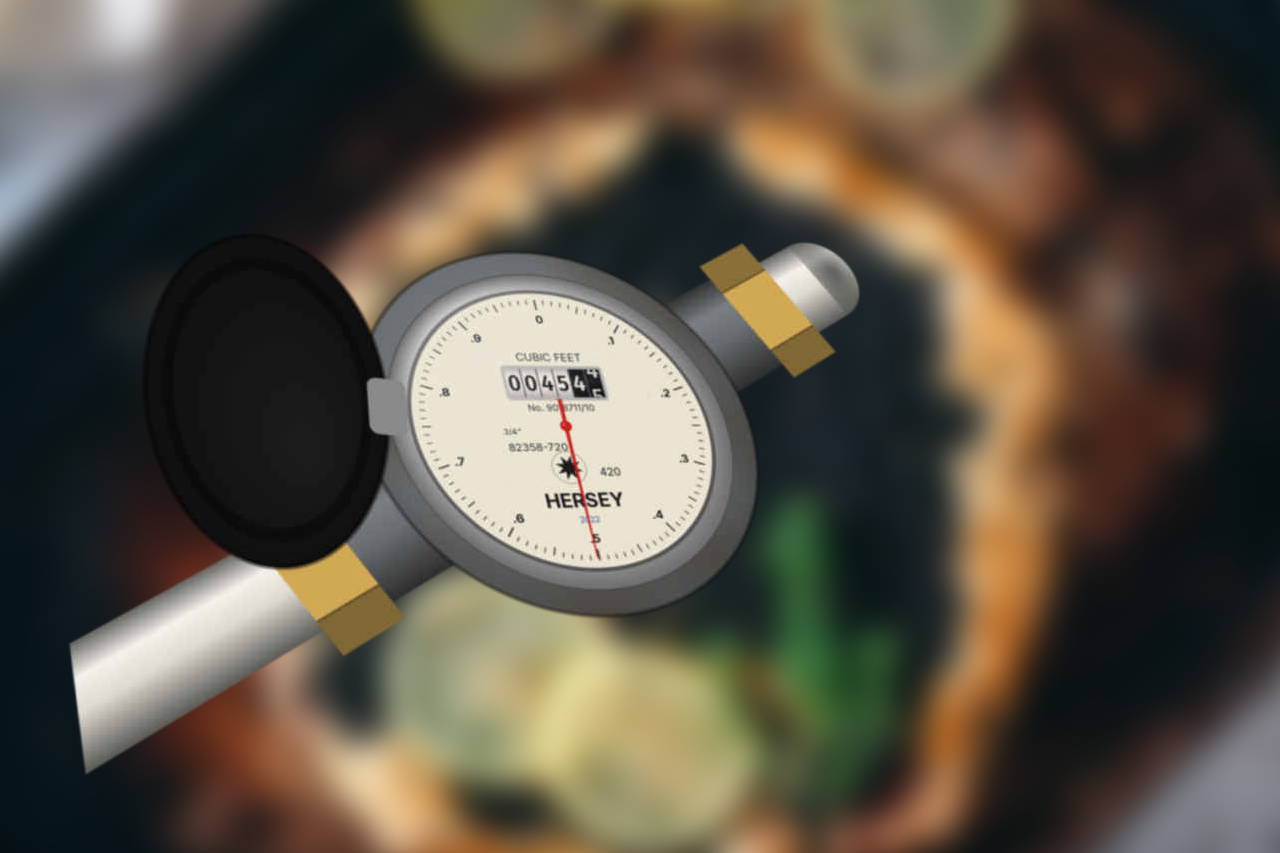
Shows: 4544.50 ft³
